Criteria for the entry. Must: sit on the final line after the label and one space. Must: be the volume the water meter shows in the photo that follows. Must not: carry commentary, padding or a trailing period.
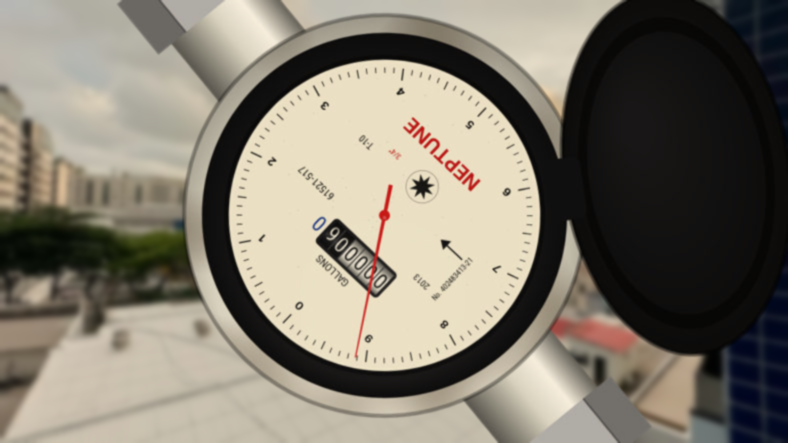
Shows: 59.1 gal
